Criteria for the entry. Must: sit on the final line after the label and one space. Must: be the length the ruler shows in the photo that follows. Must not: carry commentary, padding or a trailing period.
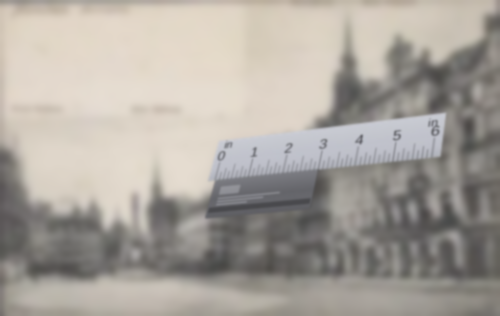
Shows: 3 in
